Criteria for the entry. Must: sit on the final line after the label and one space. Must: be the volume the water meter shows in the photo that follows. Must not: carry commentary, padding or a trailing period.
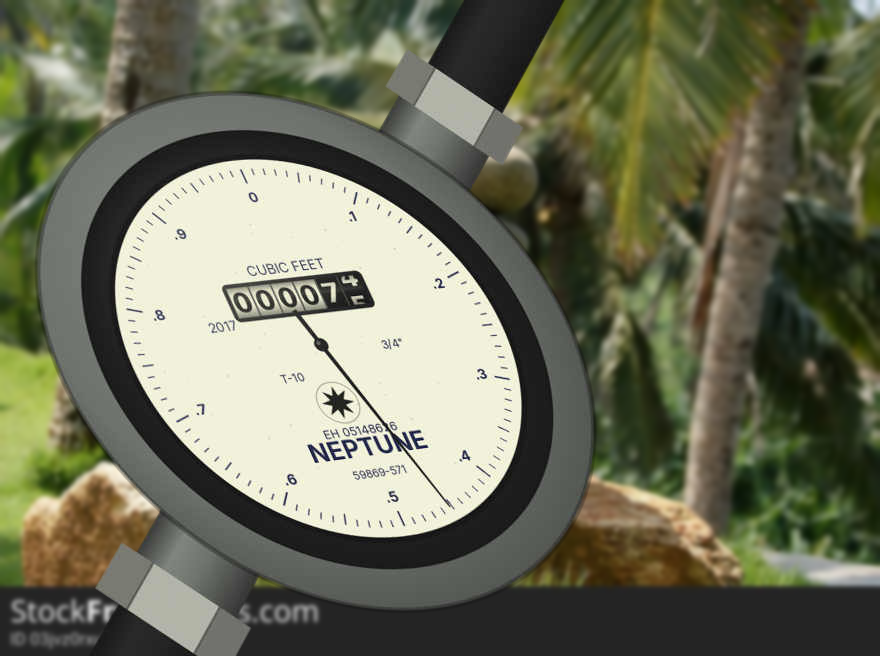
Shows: 74.45 ft³
